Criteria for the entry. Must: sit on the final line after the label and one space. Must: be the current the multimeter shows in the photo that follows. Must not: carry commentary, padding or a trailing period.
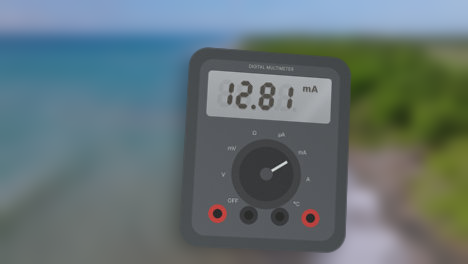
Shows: 12.81 mA
